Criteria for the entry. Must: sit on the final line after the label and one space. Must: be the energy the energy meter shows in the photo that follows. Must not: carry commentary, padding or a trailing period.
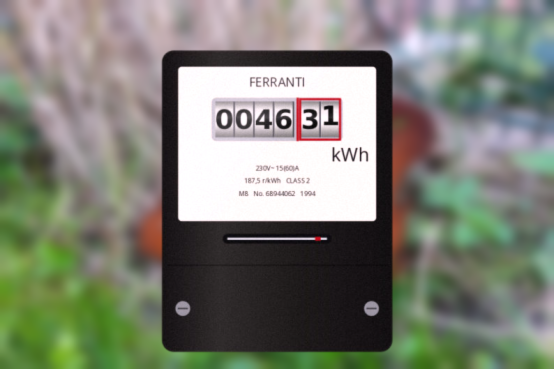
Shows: 46.31 kWh
